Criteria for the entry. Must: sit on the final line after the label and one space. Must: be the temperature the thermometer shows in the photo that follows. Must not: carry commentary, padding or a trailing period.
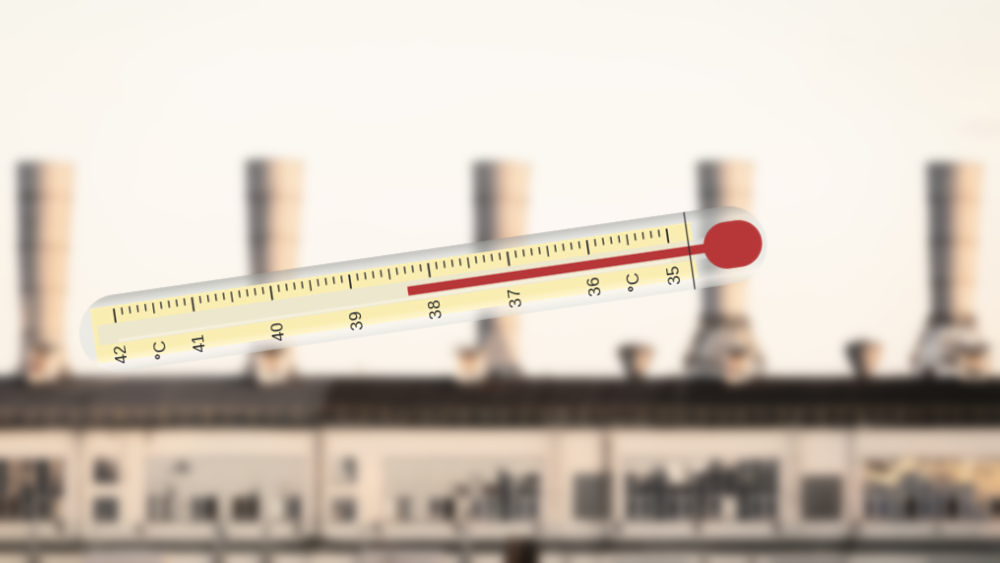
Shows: 38.3 °C
